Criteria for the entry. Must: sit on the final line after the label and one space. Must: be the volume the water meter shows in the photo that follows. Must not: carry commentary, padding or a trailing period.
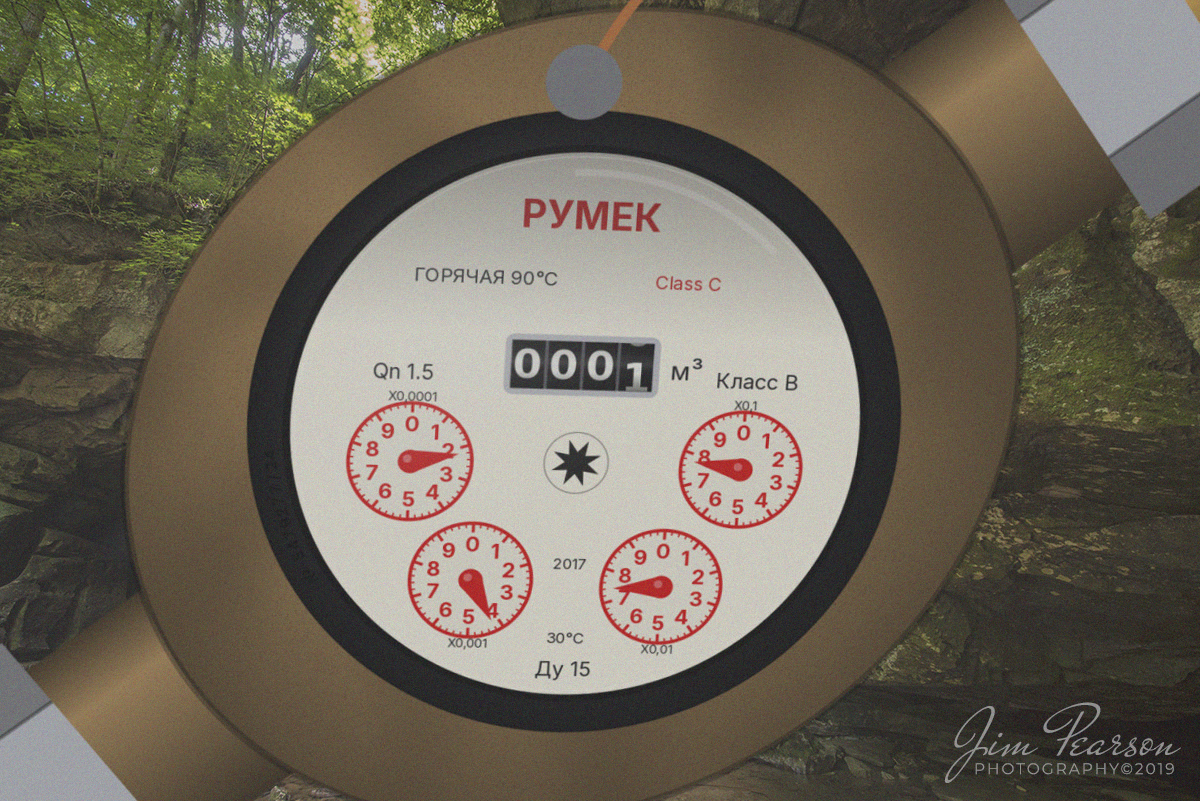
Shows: 0.7742 m³
